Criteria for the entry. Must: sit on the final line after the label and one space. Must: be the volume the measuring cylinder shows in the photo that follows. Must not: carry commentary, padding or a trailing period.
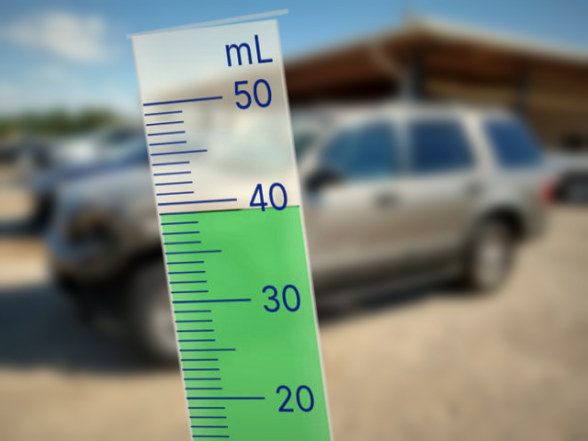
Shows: 39 mL
